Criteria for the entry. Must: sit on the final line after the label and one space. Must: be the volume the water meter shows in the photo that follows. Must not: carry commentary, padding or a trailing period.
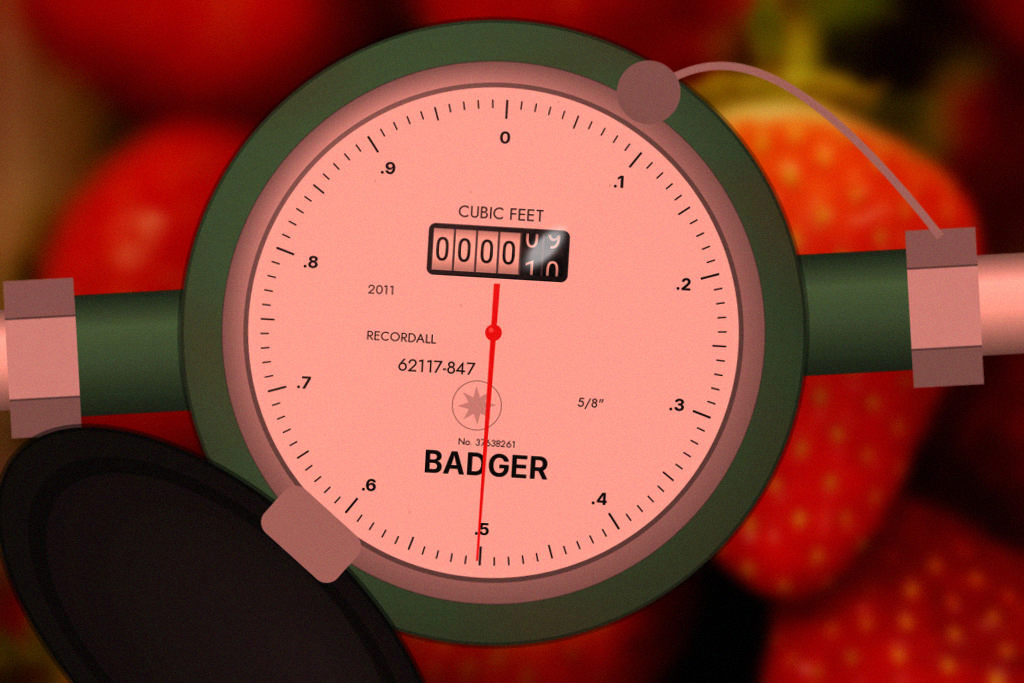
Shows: 9.50 ft³
